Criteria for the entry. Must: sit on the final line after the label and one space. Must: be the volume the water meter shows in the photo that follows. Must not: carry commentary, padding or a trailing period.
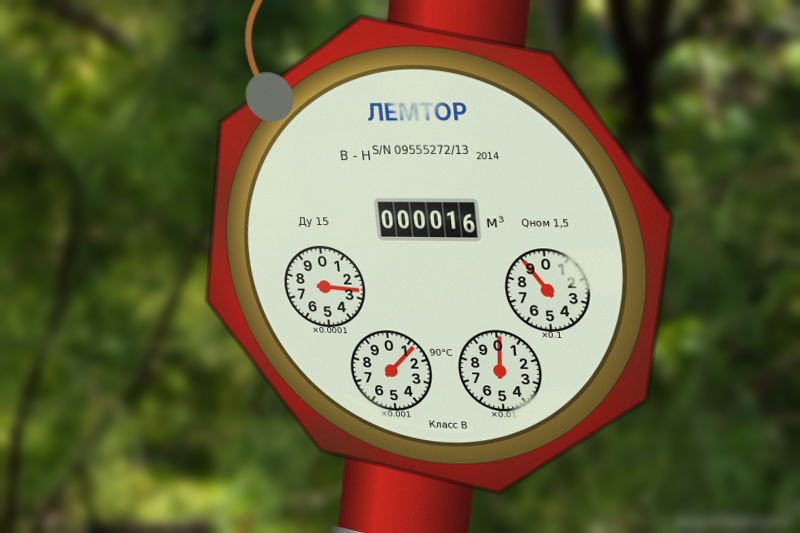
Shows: 15.9012 m³
